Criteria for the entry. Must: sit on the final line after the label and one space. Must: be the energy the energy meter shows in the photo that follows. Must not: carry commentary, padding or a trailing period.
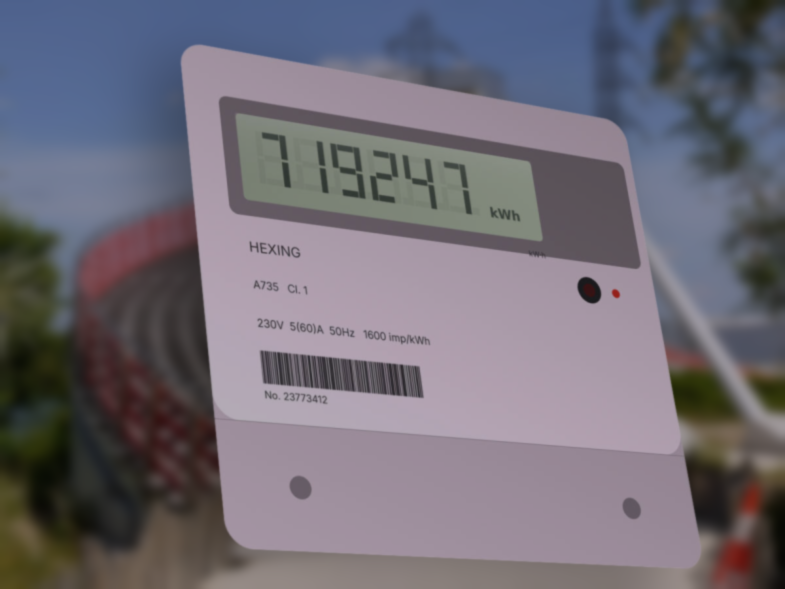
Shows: 719247 kWh
